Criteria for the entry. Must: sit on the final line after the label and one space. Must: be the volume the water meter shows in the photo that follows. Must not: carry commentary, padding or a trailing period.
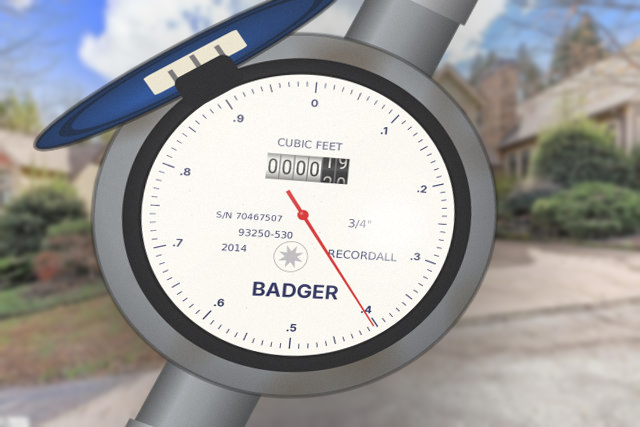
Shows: 19.40 ft³
